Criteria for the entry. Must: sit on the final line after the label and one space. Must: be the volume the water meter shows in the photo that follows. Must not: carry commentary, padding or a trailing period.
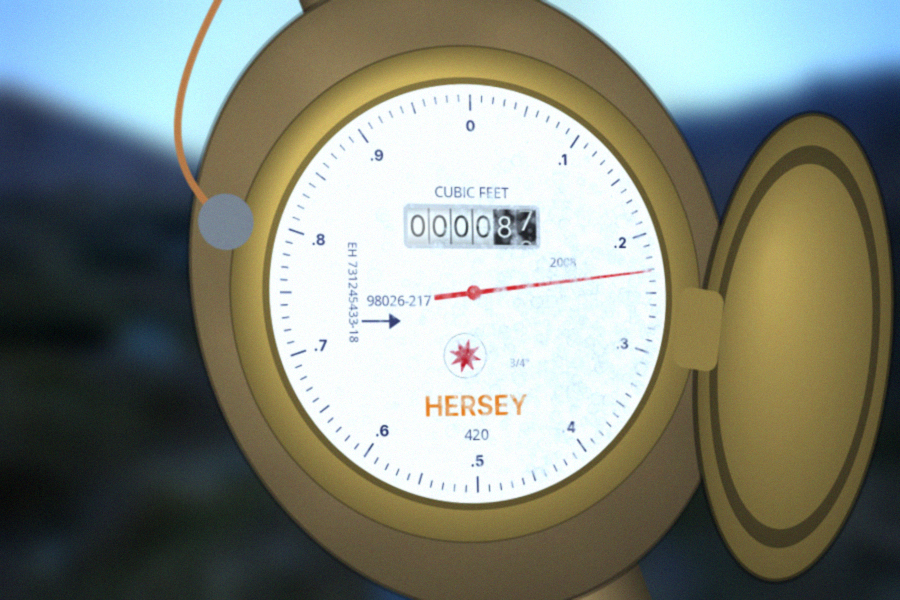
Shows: 87.23 ft³
